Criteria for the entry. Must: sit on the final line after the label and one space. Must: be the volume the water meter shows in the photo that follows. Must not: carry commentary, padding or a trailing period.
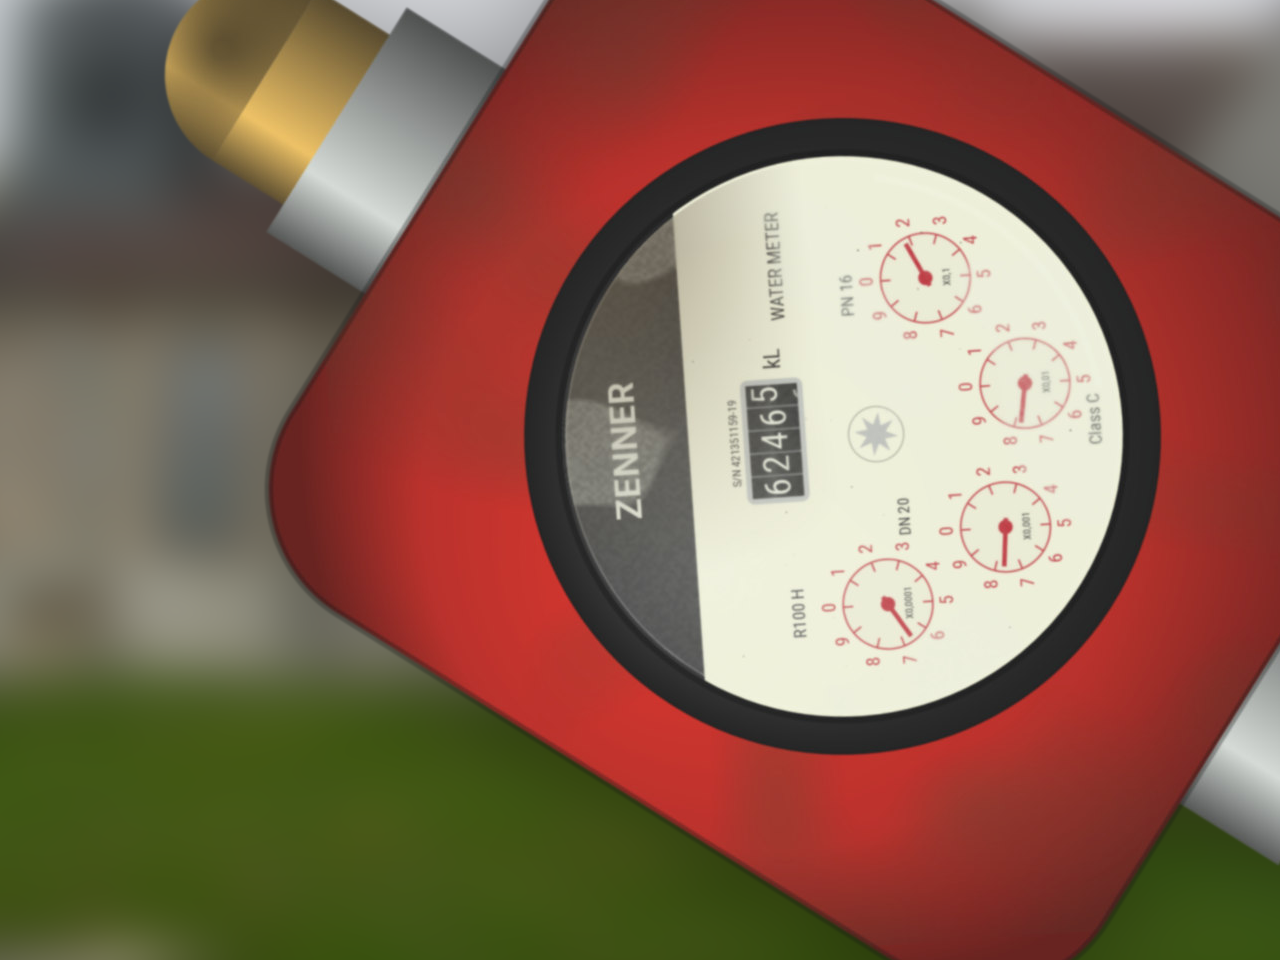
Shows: 62465.1776 kL
